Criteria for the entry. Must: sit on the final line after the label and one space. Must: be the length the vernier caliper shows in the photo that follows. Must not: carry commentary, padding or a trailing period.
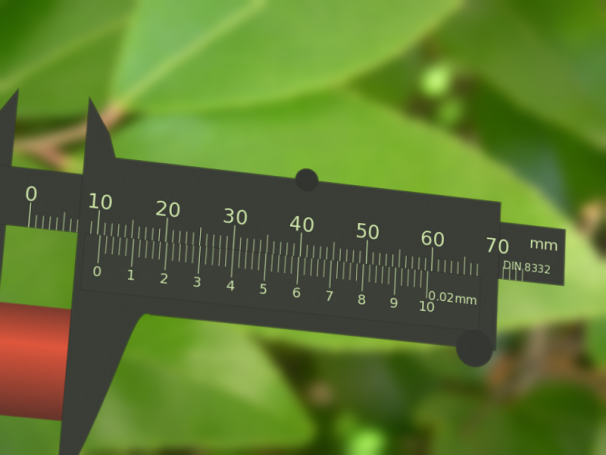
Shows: 10.4 mm
